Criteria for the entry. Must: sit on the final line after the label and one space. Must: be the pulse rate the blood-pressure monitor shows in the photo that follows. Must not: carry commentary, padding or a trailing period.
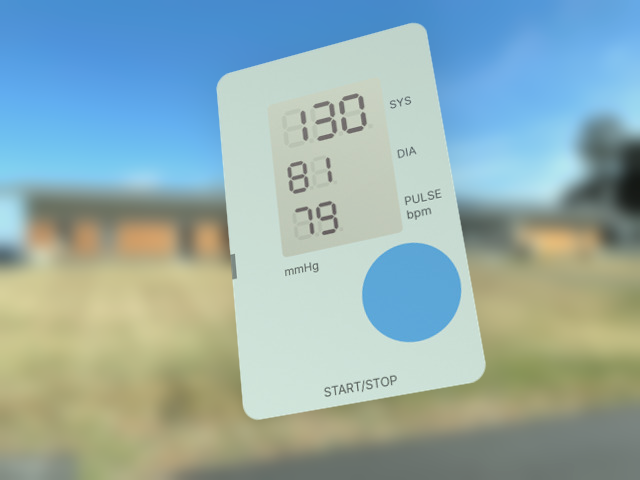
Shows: 79 bpm
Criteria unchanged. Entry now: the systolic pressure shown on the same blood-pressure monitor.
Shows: 130 mmHg
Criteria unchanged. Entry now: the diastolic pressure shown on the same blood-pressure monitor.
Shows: 81 mmHg
